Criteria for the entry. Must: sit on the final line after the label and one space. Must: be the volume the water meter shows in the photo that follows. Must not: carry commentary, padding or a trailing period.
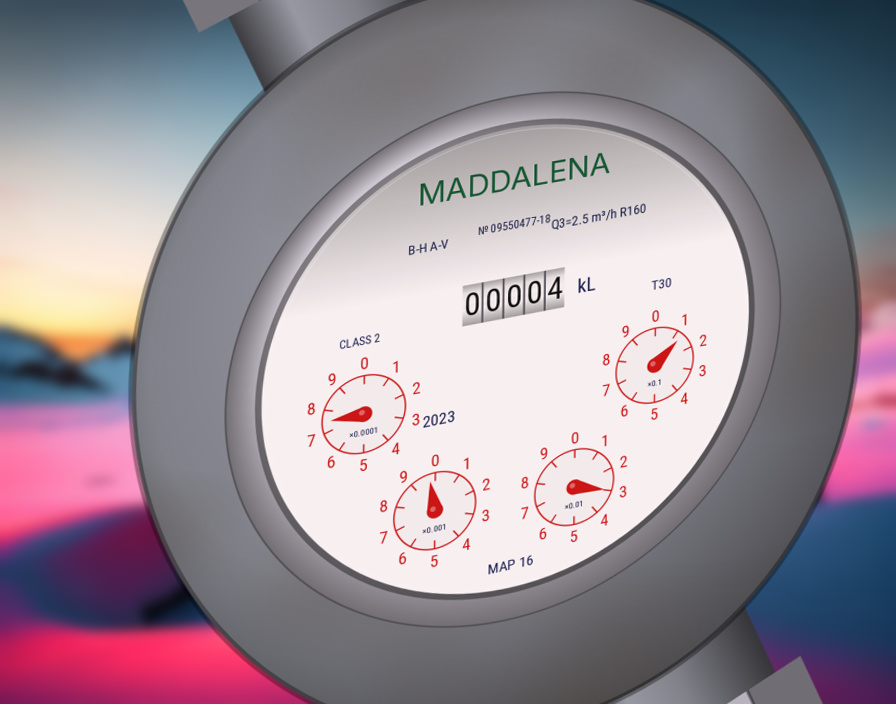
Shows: 4.1297 kL
